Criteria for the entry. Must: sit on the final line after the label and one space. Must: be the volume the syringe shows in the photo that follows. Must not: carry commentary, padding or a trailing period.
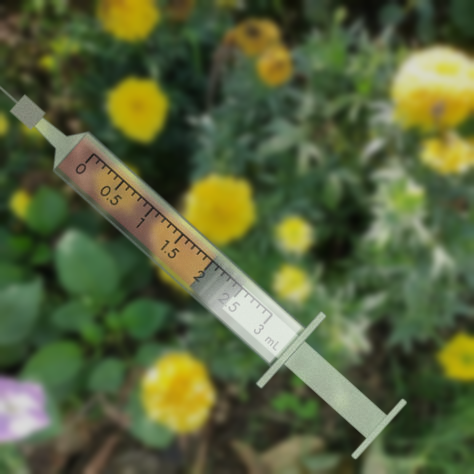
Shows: 2 mL
